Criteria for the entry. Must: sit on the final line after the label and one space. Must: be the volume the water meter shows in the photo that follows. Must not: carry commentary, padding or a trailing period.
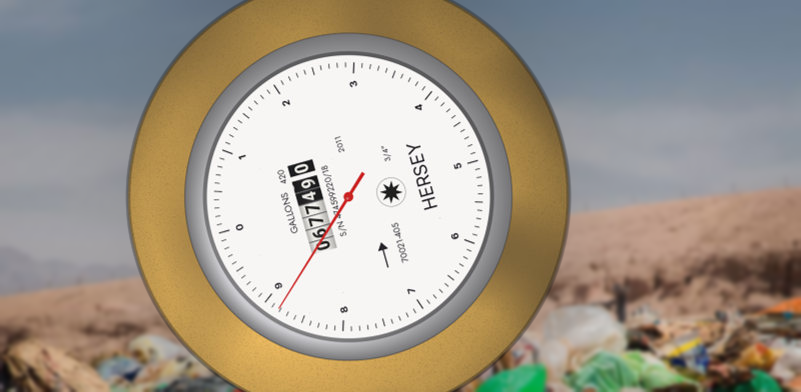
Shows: 677488.8 gal
